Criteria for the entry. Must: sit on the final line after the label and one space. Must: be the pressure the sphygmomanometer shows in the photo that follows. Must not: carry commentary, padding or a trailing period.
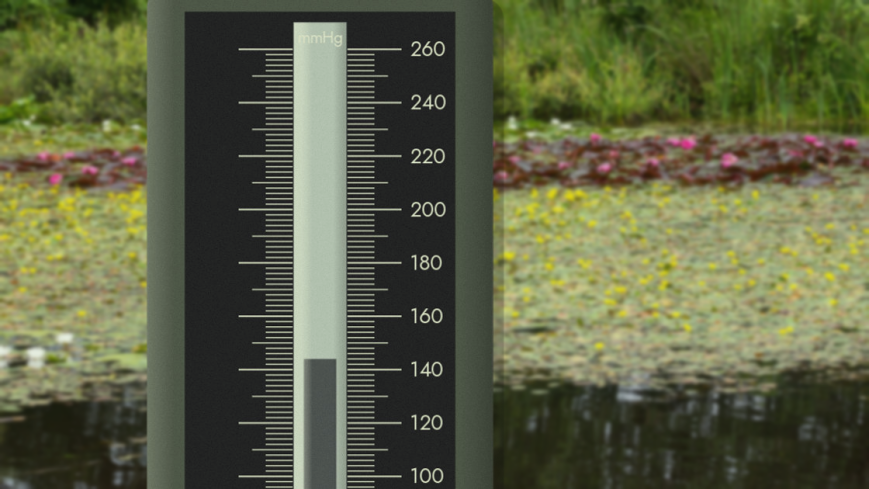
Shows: 144 mmHg
